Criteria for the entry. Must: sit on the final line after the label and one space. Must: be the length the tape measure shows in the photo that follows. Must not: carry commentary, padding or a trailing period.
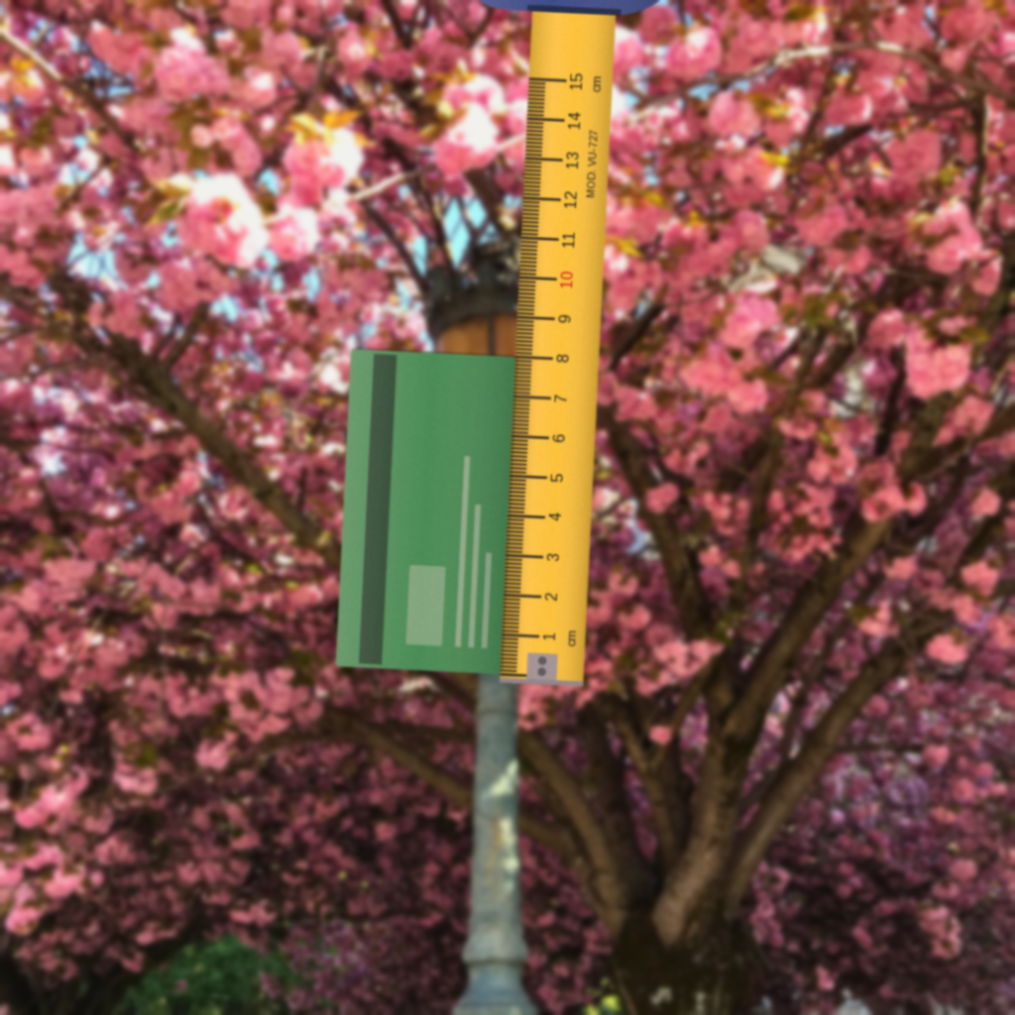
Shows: 8 cm
